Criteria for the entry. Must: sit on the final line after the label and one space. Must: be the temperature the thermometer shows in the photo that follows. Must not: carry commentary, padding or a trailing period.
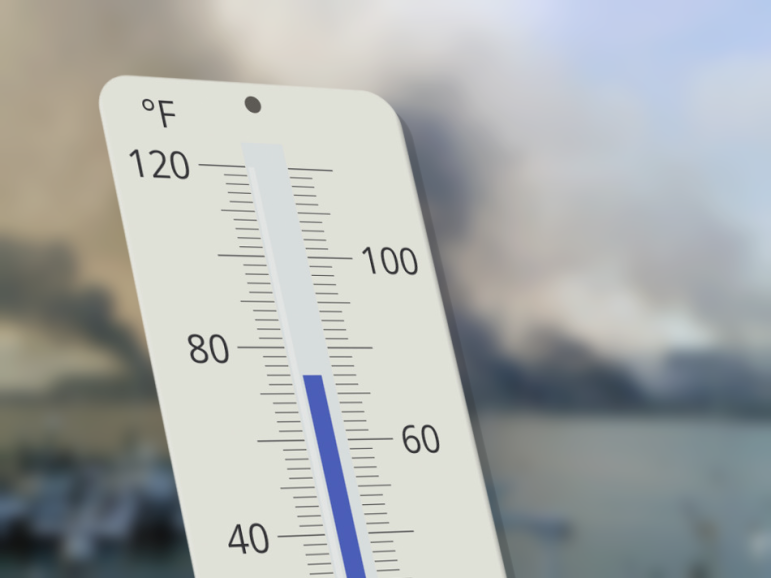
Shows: 74 °F
